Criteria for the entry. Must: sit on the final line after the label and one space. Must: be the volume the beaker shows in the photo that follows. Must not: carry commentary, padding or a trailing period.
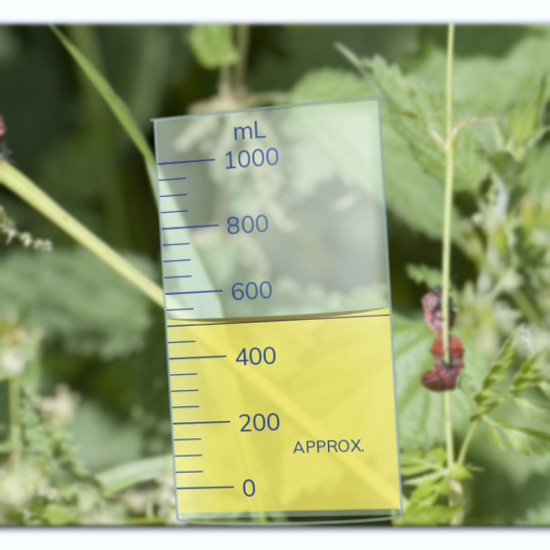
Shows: 500 mL
